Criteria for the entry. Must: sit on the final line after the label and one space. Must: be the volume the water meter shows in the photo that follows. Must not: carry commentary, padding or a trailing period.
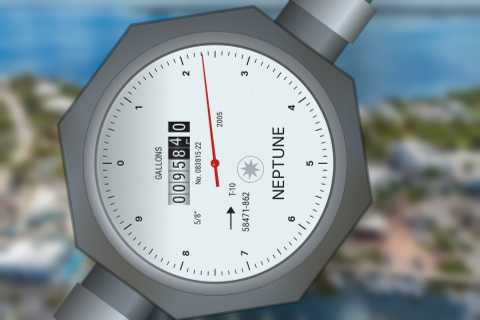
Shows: 95842.3 gal
